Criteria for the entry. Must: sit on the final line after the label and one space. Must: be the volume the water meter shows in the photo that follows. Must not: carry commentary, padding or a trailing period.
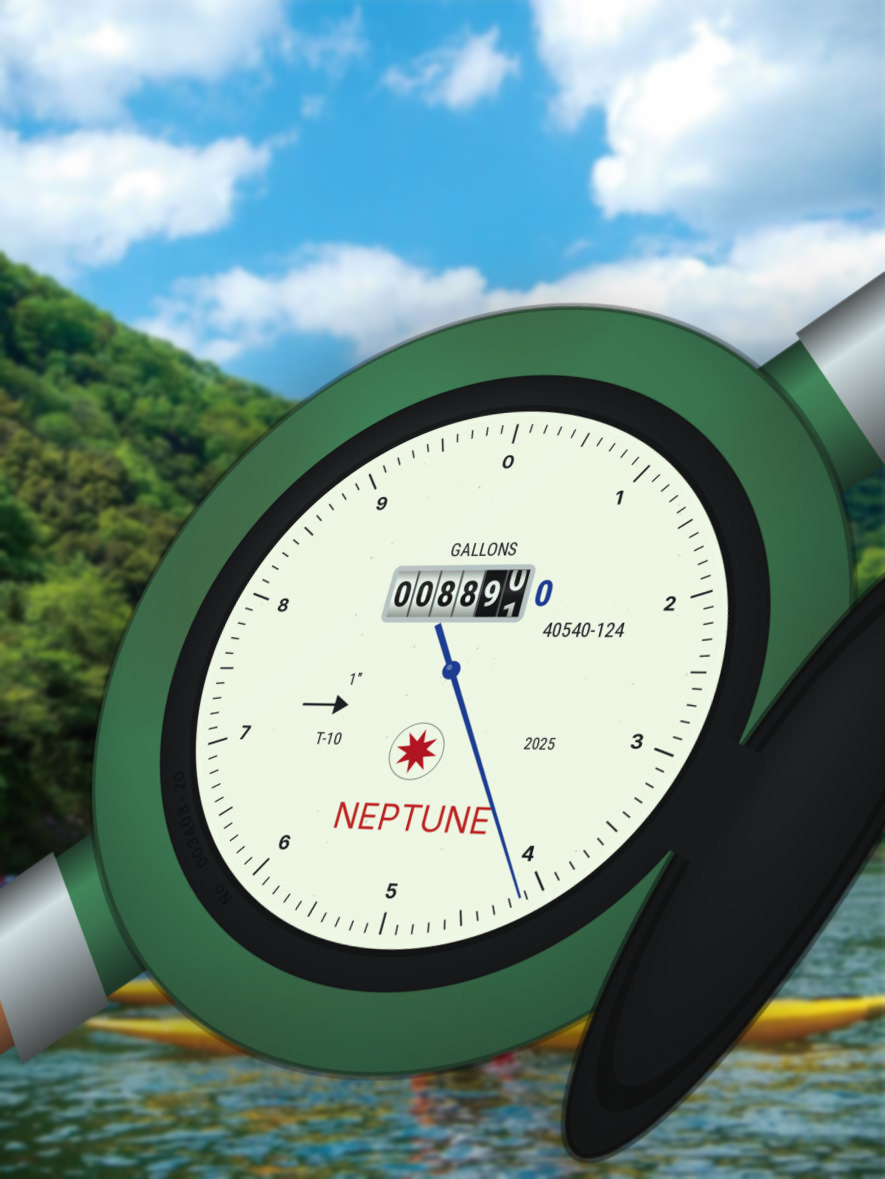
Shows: 88904.1 gal
